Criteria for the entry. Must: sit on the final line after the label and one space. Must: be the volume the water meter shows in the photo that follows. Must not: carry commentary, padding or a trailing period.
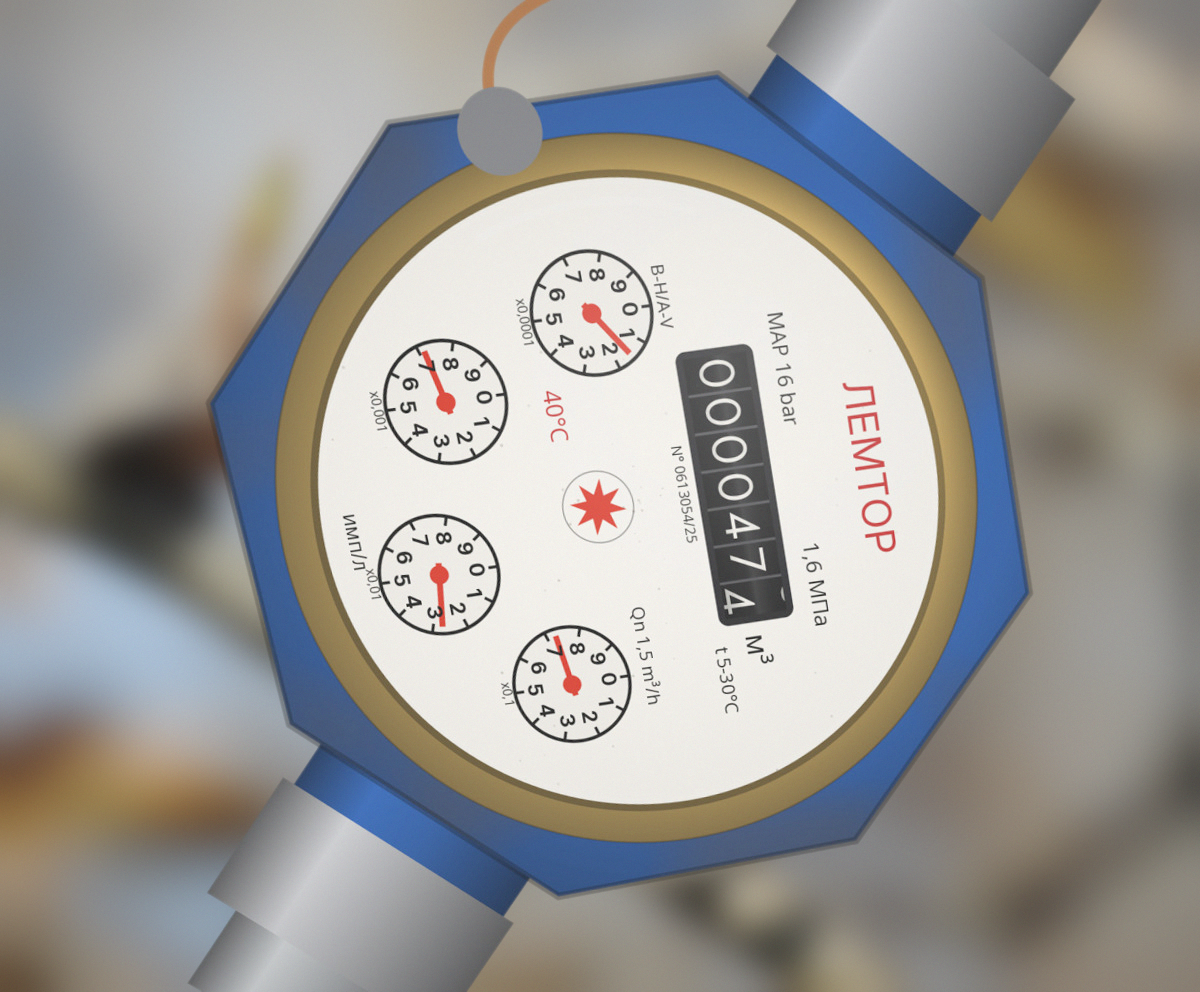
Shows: 473.7271 m³
